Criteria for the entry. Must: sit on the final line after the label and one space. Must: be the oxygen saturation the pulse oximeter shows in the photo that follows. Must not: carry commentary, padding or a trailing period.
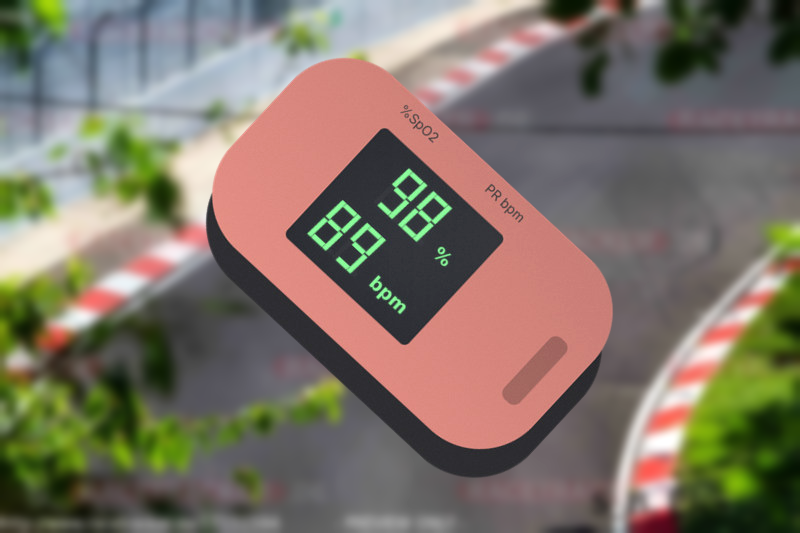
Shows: 98 %
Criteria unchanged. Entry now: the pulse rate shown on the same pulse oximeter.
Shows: 89 bpm
